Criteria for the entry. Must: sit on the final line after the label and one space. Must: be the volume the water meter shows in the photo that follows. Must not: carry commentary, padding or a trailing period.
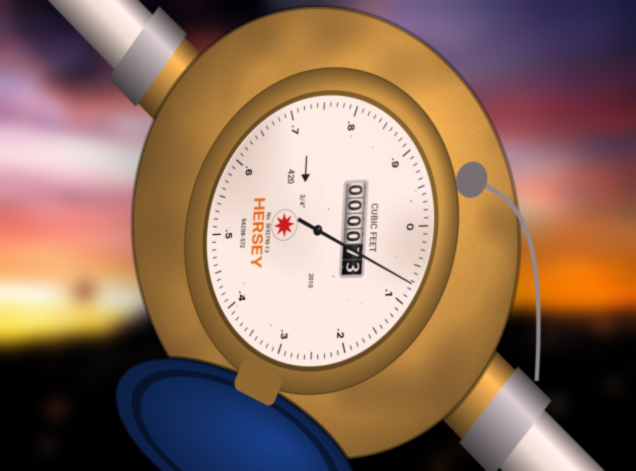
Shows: 73.07 ft³
